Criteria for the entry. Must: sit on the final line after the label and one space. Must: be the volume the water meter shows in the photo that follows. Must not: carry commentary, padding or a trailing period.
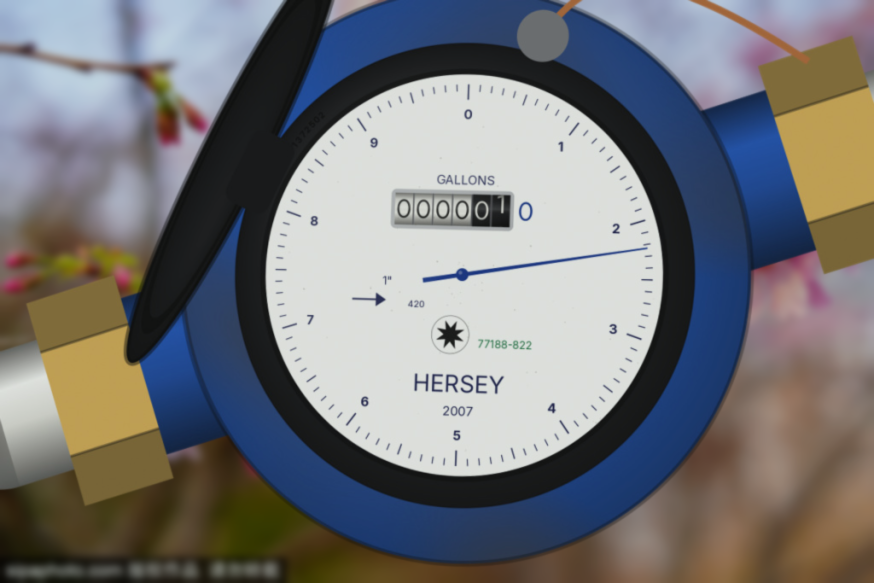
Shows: 12.2 gal
